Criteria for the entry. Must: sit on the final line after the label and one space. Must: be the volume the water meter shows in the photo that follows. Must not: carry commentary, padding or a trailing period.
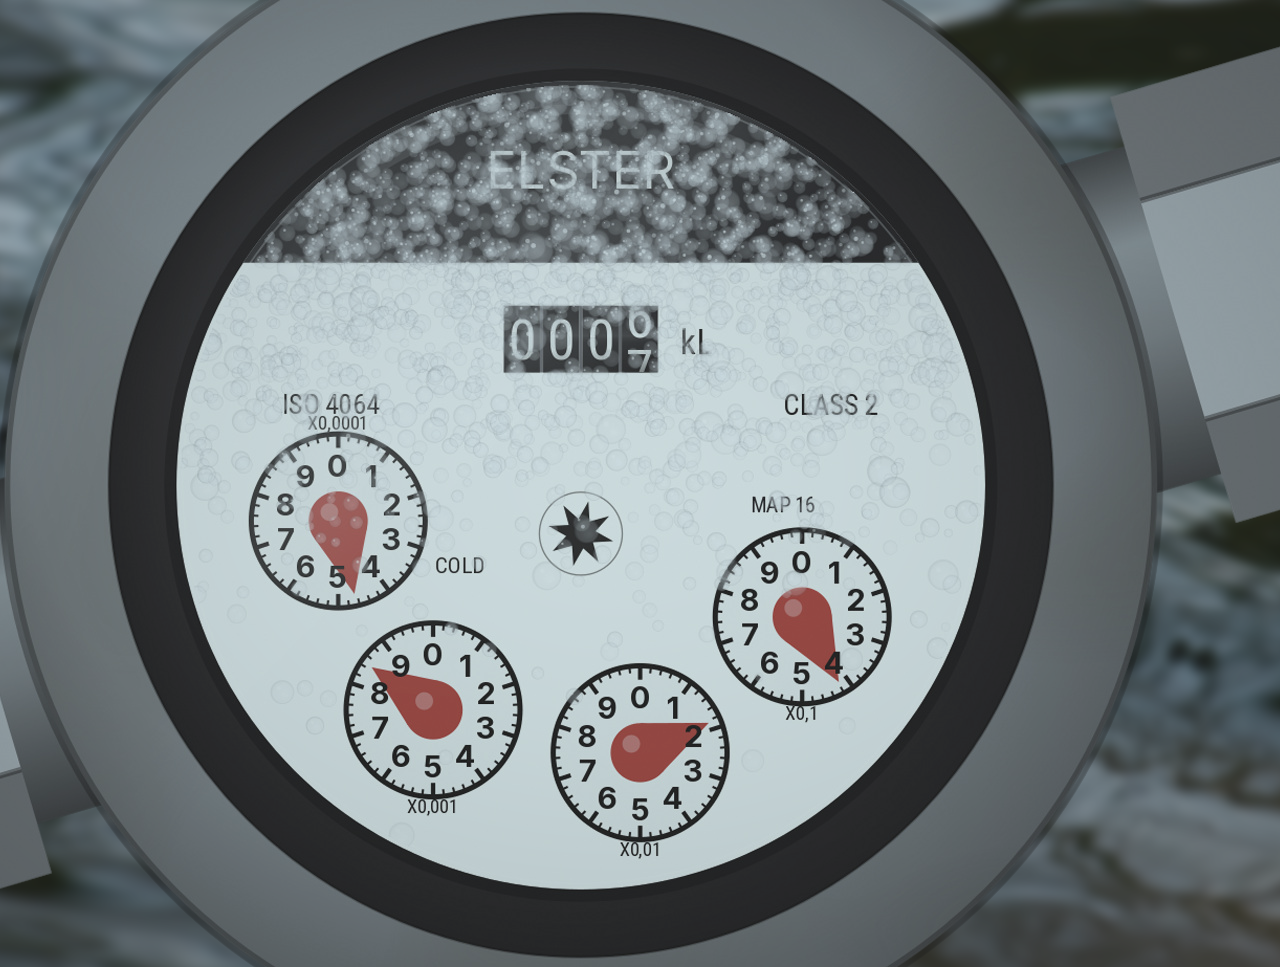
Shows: 6.4184 kL
